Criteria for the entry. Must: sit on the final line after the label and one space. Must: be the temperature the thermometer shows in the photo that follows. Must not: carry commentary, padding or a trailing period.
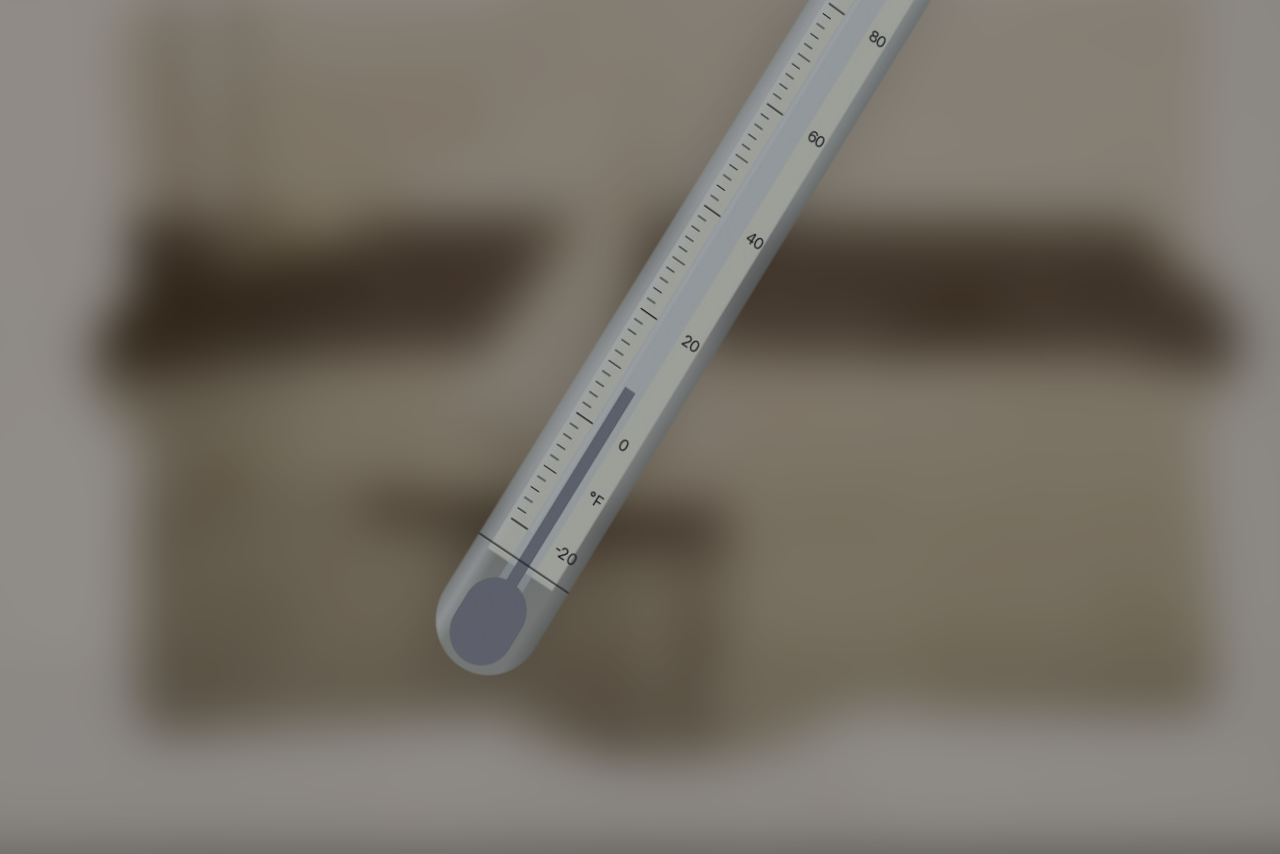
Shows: 8 °F
